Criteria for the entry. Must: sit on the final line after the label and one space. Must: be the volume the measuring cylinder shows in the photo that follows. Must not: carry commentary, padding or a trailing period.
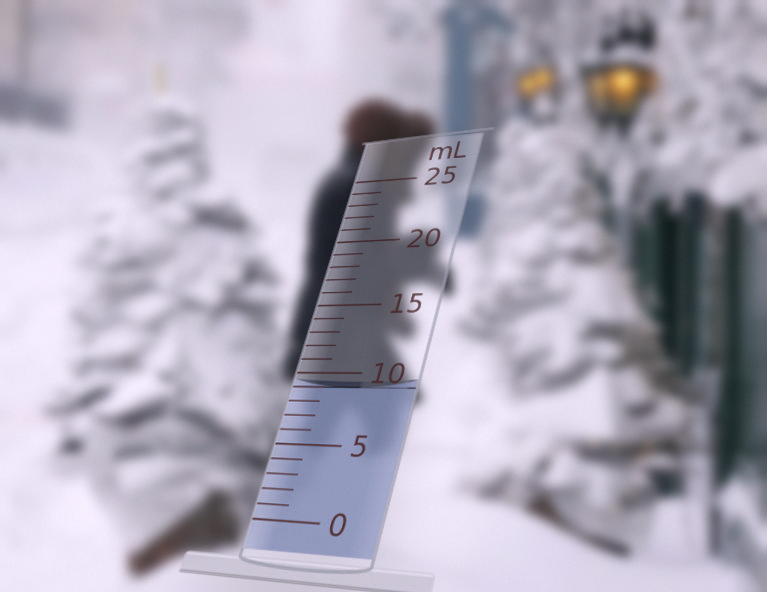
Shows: 9 mL
